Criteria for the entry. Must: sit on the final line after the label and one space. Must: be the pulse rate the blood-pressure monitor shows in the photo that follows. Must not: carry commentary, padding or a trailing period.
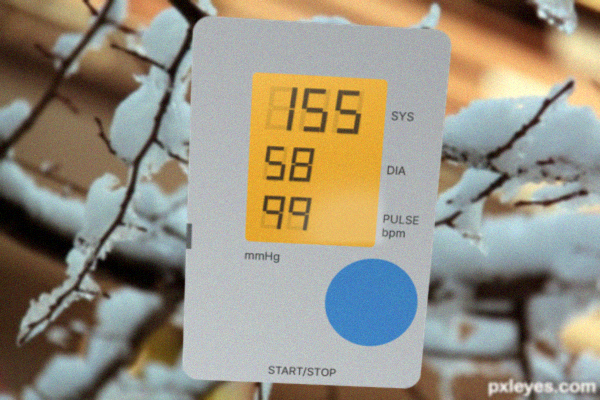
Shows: 99 bpm
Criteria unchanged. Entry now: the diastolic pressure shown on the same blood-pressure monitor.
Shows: 58 mmHg
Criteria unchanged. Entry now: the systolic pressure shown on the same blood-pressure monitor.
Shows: 155 mmHg
